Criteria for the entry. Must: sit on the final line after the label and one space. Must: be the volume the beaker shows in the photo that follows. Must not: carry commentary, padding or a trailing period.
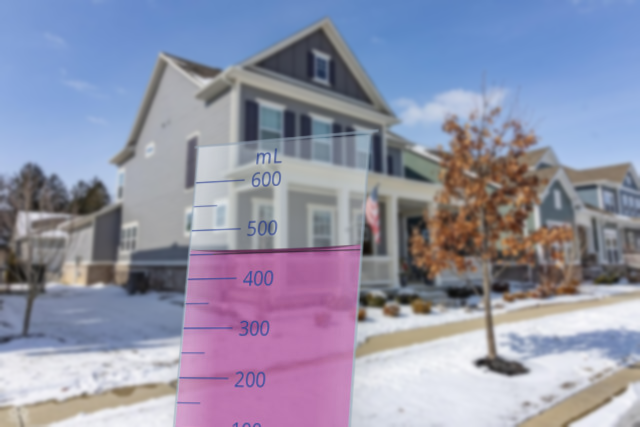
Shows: 450 mL
